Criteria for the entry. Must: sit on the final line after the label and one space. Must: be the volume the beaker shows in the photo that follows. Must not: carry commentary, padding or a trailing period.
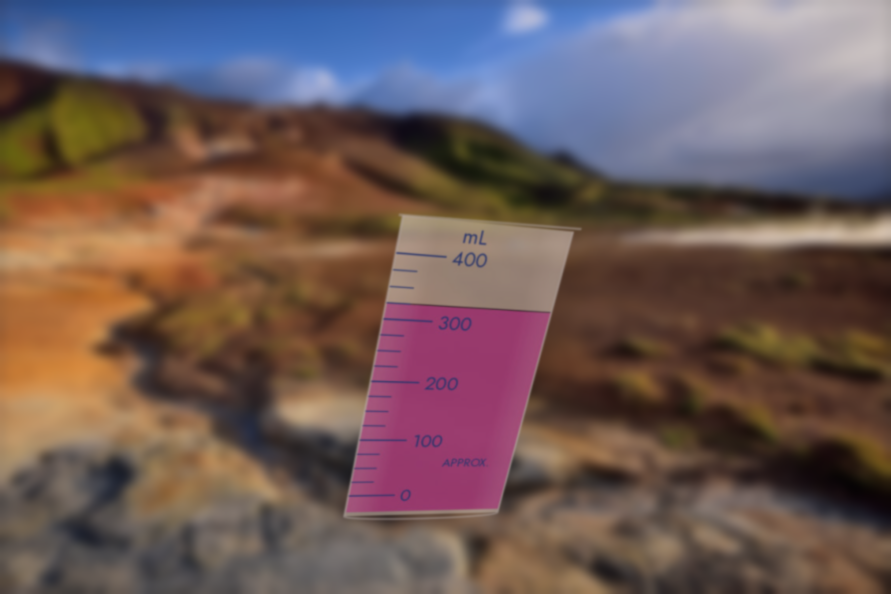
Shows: 325 mL
